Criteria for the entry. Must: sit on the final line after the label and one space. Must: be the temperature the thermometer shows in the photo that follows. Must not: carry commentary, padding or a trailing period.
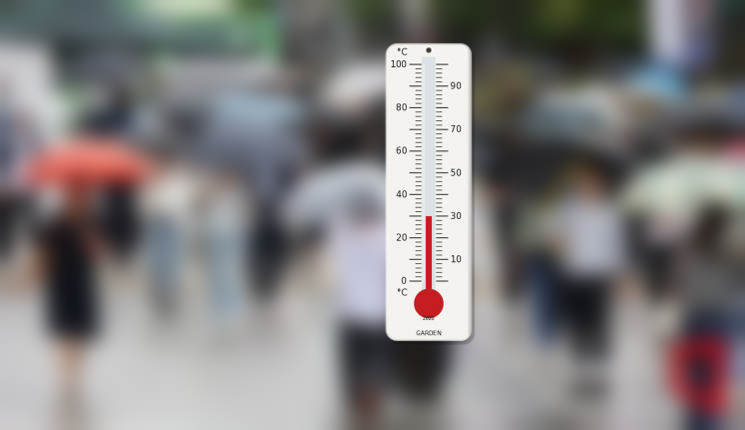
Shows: 30 °C
